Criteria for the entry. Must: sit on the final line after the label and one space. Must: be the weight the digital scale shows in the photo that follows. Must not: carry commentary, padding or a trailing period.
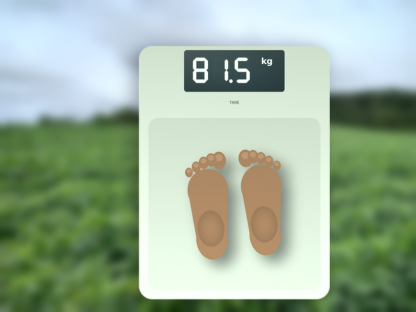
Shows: 81.5 kg
